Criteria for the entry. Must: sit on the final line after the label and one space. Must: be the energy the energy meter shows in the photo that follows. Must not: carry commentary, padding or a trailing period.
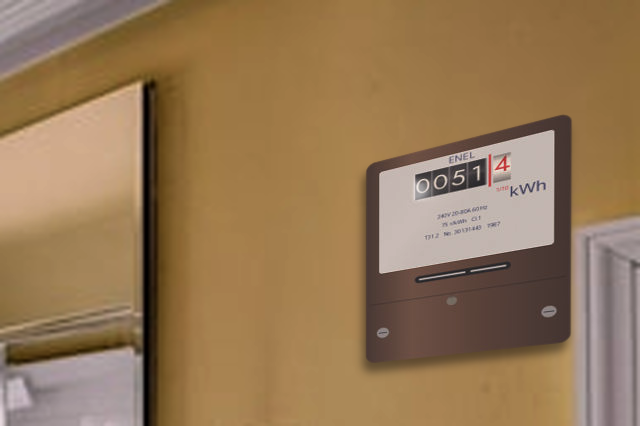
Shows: 51.4 kWh
